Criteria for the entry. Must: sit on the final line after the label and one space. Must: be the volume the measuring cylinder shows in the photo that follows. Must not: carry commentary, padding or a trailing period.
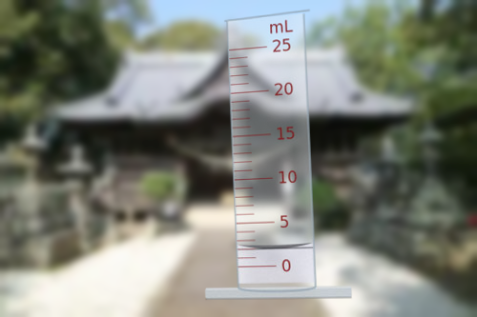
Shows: 2 mL
